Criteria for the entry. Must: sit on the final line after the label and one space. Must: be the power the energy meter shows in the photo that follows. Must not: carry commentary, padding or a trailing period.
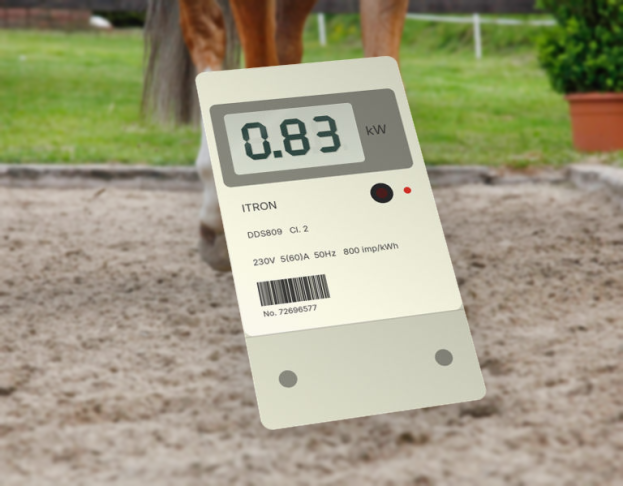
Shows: 0.83 kW
